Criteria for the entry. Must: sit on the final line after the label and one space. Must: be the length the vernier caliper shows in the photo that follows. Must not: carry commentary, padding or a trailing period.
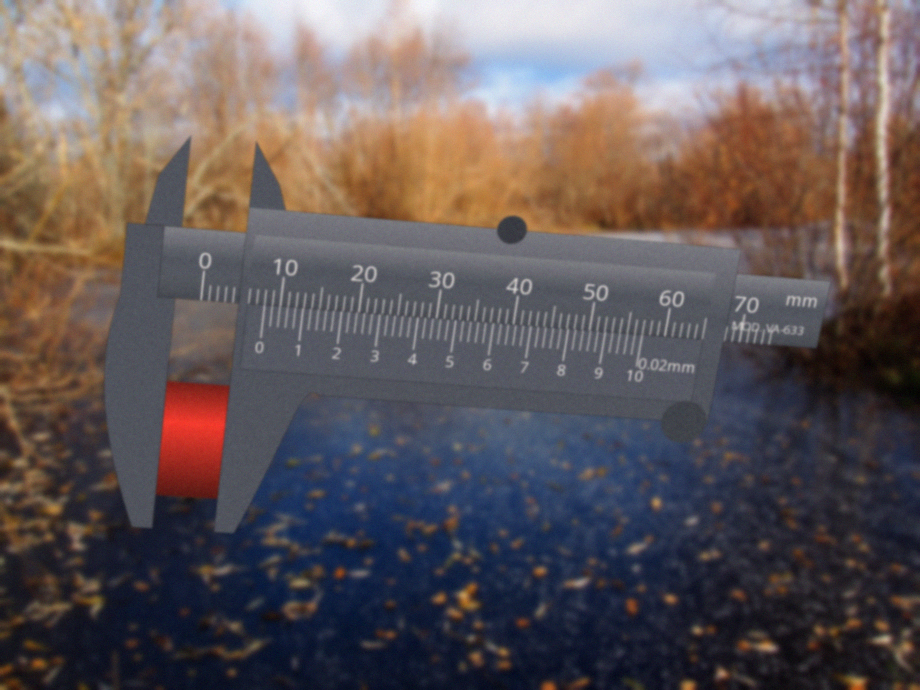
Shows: 8.0 mm
